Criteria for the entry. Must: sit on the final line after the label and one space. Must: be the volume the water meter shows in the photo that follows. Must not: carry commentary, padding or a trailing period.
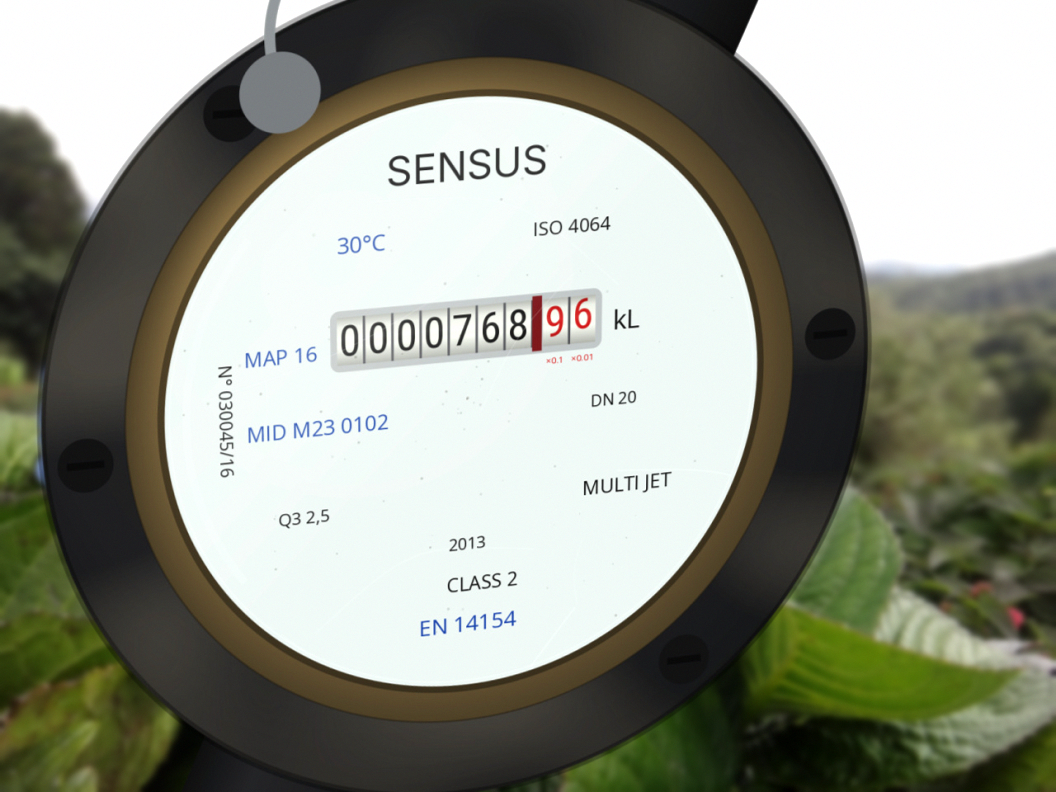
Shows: 768.96 kL
